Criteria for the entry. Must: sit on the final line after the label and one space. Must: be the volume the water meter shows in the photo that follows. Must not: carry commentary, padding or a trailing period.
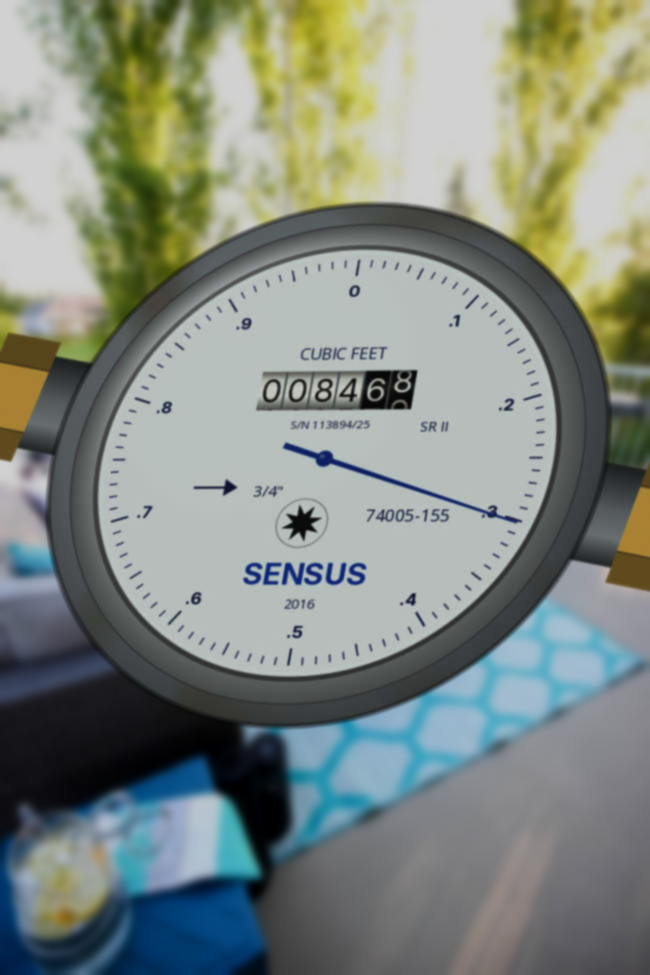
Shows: 8468.30 ft³
